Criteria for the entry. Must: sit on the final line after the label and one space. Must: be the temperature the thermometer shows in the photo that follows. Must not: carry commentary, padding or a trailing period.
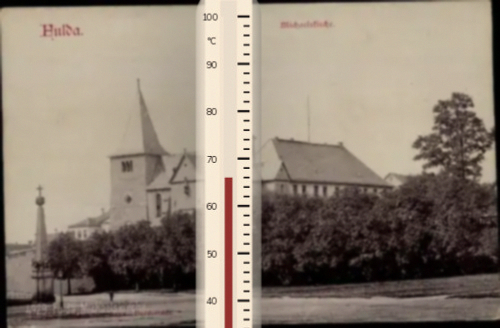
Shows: 66 °C
